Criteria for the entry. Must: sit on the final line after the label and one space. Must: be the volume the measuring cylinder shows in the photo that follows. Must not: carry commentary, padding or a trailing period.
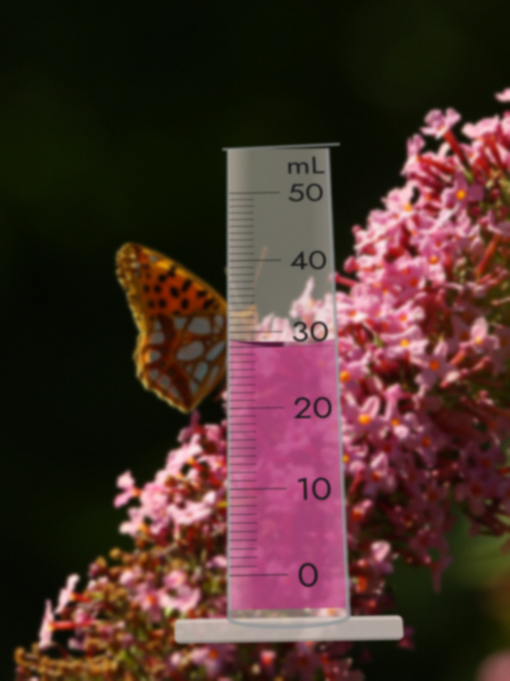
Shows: 28 mL
